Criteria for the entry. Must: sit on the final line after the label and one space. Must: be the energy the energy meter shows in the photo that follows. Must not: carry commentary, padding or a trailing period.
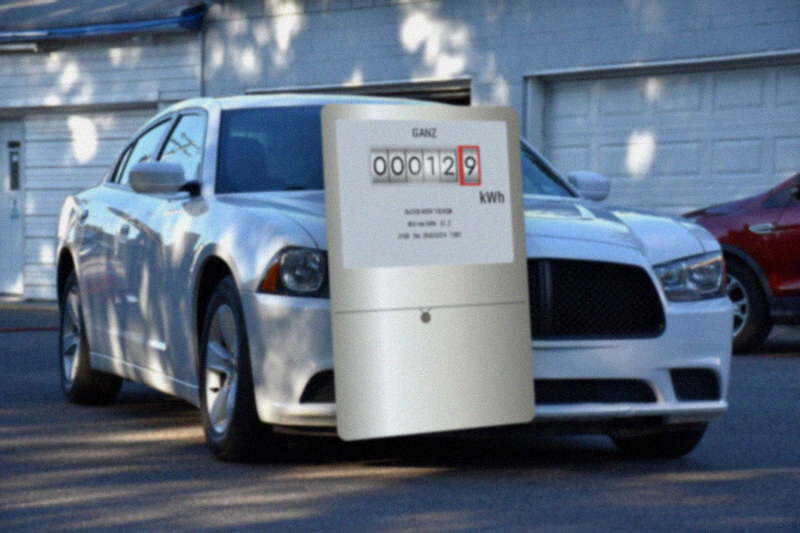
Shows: 12.9 kWh
